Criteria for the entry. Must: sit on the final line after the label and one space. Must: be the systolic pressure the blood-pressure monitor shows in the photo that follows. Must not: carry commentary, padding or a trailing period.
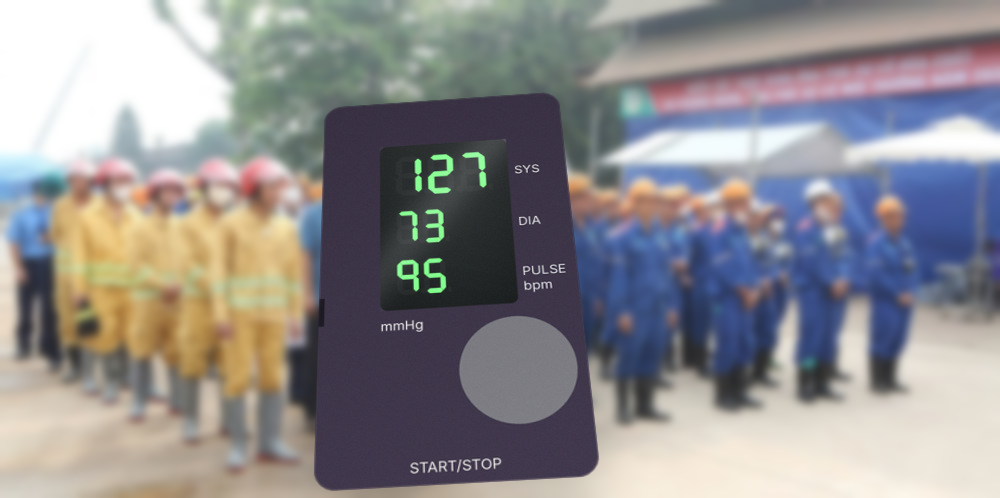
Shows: 127 mmHg
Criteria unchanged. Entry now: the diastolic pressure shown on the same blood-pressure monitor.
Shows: 73 mmHg
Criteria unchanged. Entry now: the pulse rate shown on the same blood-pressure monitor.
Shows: 95 bpm
